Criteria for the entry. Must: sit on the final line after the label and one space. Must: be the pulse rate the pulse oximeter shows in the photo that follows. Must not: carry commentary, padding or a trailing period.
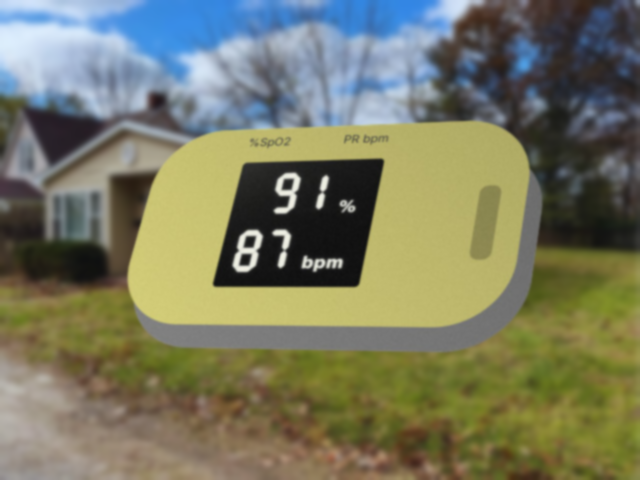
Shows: 87 bpm
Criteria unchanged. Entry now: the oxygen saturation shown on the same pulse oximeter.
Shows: 91 %
